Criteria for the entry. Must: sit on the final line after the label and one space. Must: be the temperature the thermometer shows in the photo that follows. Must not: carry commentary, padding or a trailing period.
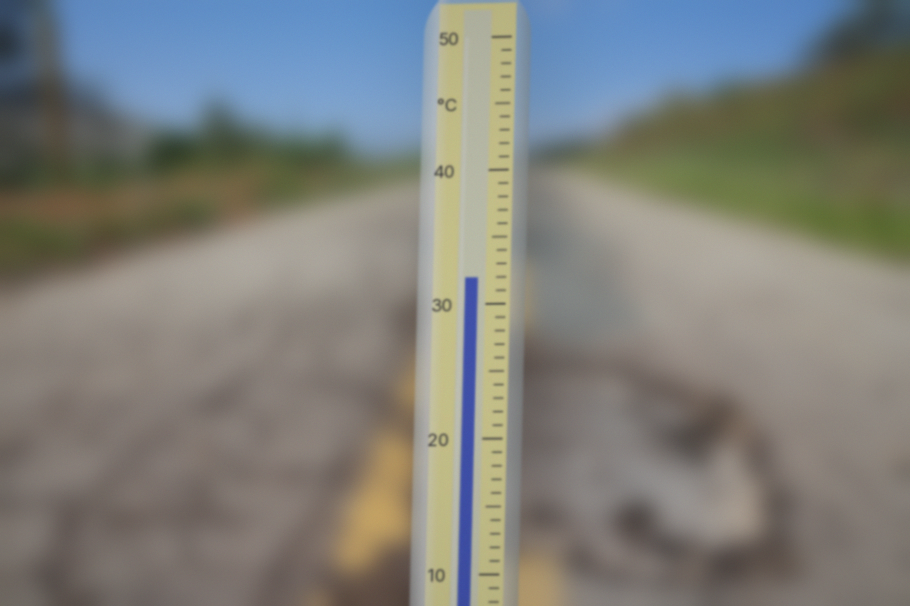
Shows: 32 °C
